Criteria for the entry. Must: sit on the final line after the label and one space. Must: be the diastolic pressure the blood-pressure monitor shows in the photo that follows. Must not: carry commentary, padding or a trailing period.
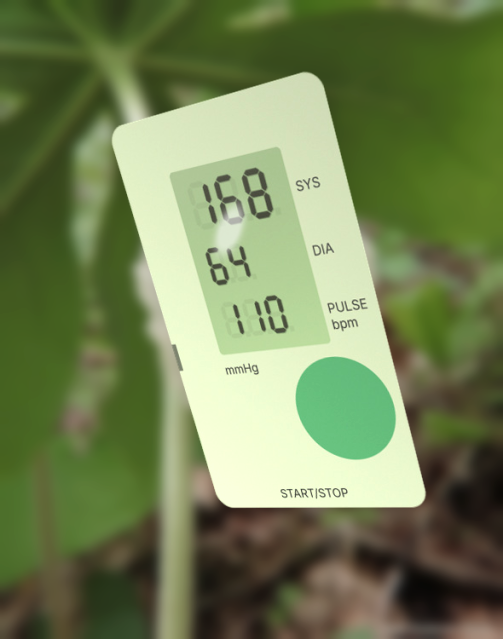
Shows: 64 mmHg
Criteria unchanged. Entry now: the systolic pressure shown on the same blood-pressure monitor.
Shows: 168 mmHg
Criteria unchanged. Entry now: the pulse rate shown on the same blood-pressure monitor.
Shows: 110 bpm
